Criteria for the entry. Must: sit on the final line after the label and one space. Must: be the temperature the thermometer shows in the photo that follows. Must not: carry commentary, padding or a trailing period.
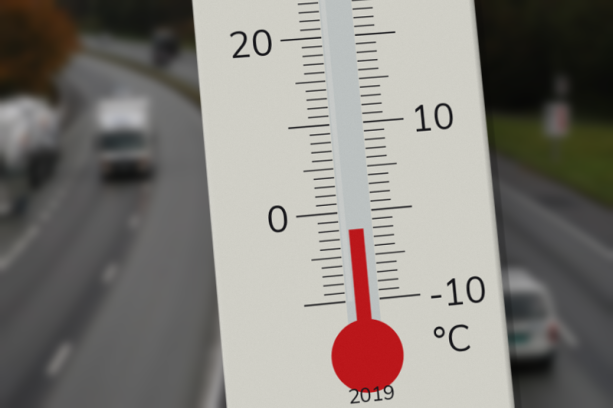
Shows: -2 °C
